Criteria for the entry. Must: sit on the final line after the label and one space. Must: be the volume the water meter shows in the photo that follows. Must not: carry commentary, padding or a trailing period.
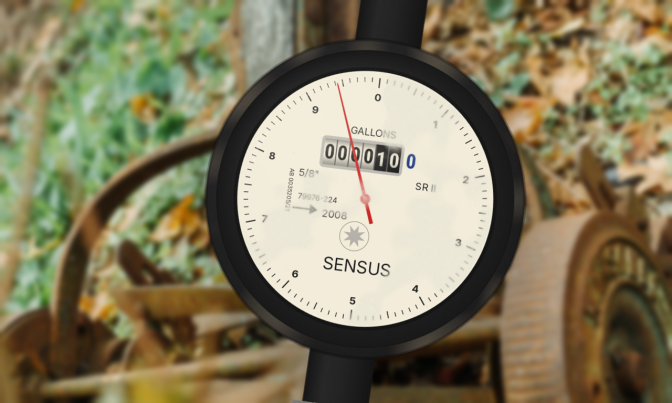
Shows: 99.4 gal
